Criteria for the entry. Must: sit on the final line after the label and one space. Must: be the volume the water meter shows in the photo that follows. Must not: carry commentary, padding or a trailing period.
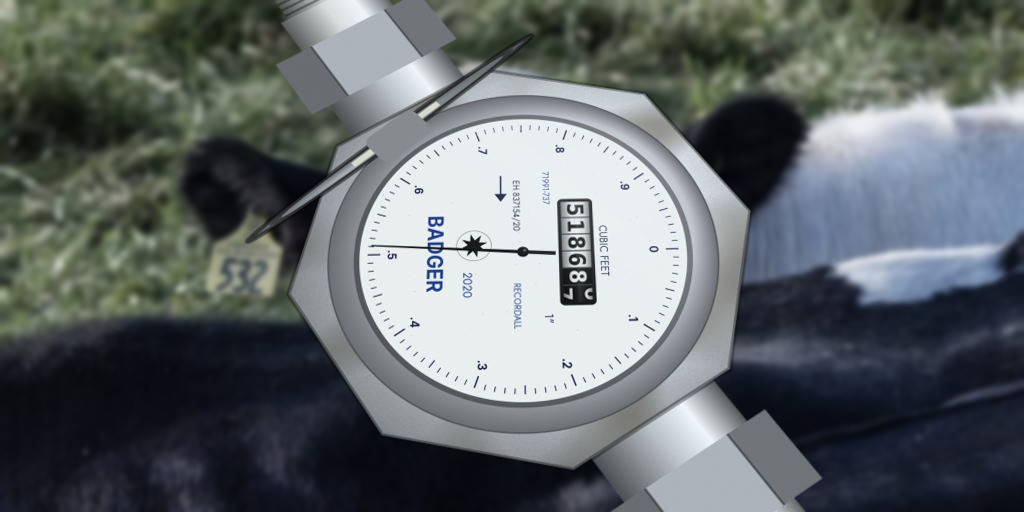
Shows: 518686.51 ft³
